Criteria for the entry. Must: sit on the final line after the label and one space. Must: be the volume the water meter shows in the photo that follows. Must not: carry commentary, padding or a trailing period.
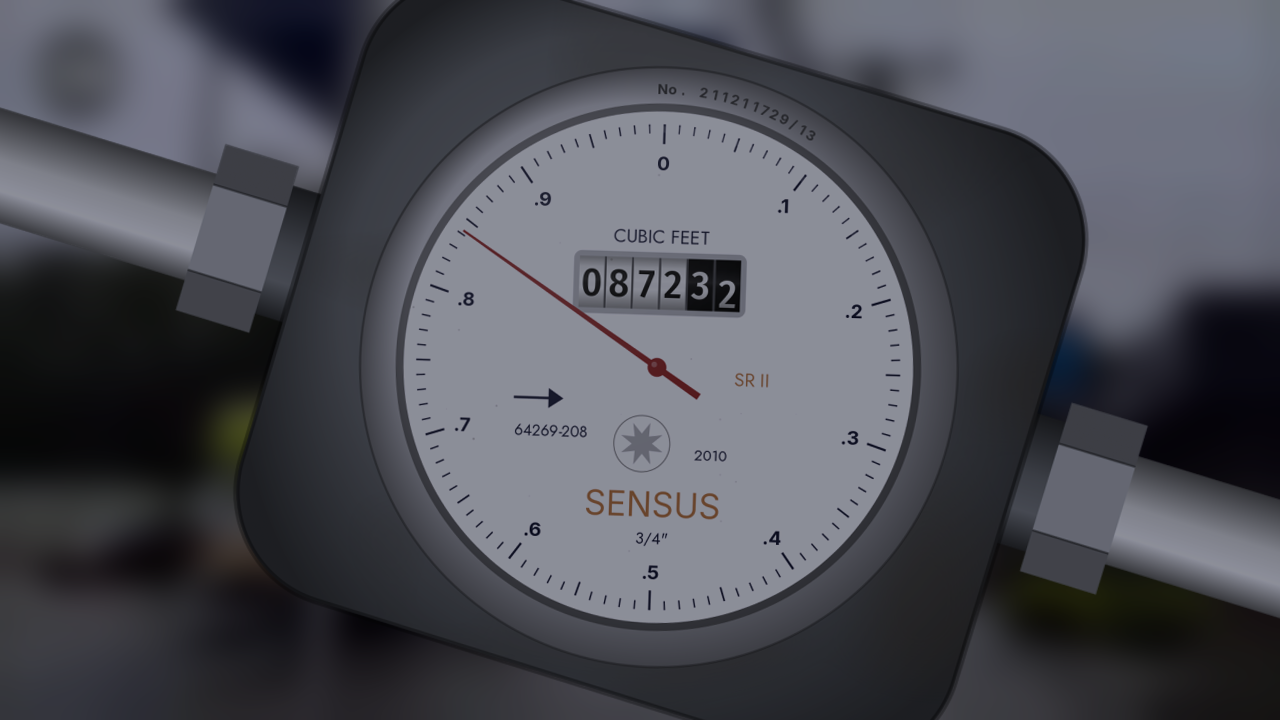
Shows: 87231.84 ft³
